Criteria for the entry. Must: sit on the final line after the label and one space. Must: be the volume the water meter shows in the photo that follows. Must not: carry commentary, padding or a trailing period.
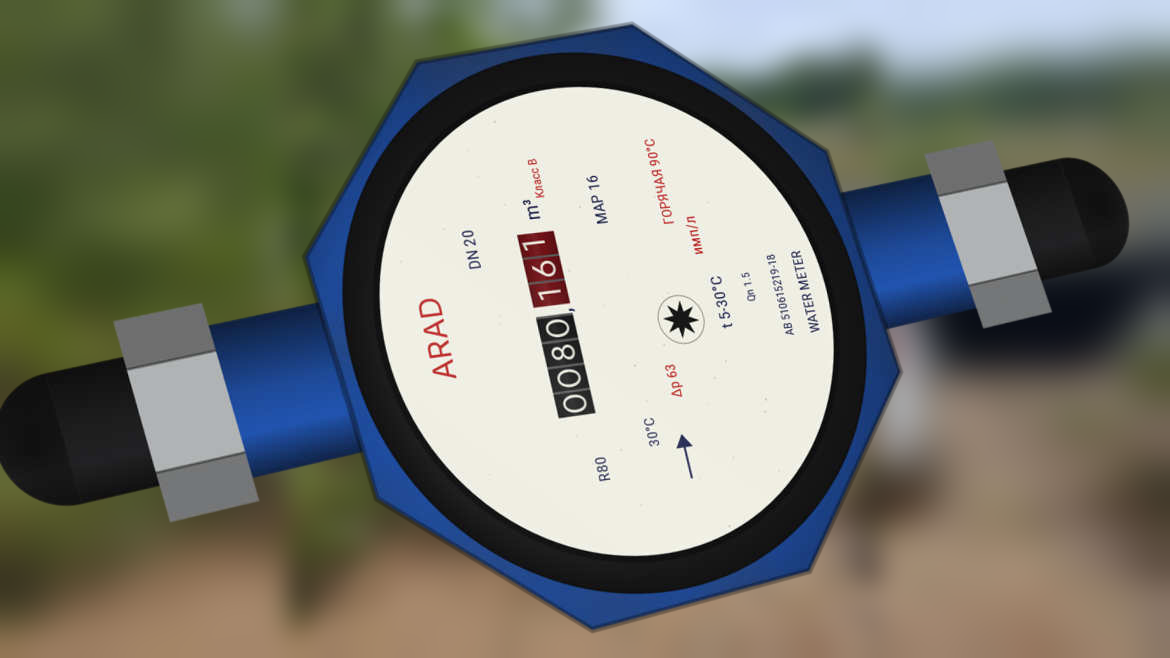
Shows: 80.161 m³
